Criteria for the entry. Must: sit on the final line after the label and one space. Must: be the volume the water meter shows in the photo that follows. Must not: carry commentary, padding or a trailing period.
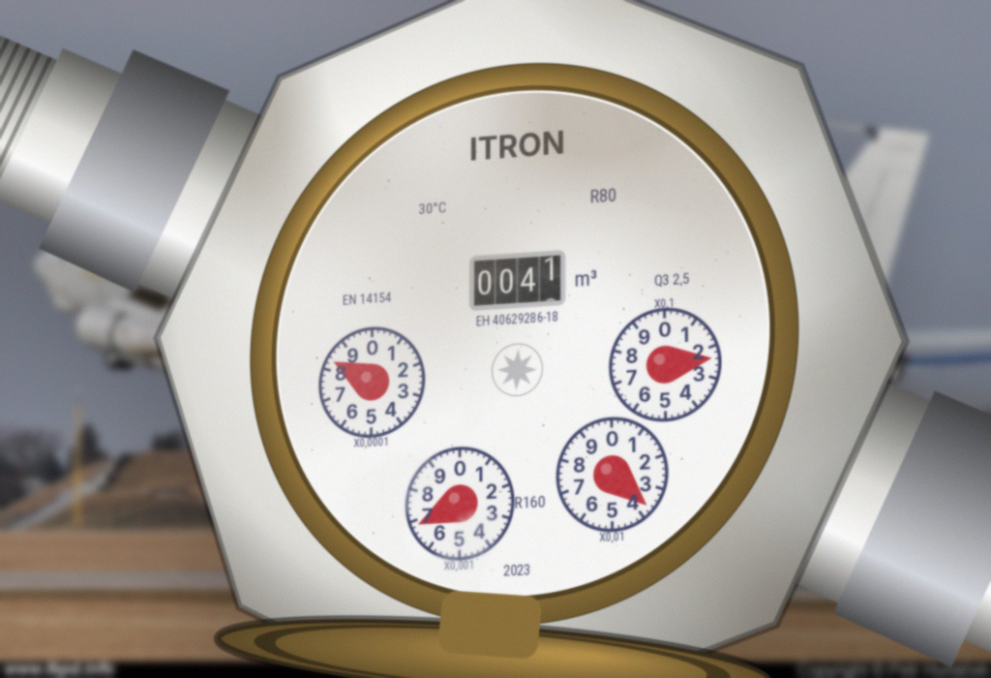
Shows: 41.2368 m³
